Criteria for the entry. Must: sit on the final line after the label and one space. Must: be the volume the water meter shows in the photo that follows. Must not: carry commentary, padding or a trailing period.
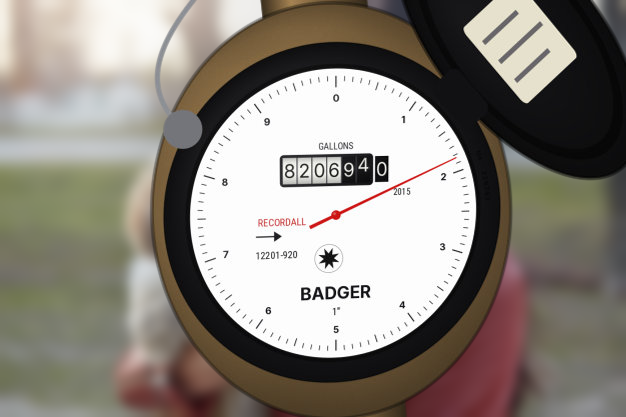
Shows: 8206941.8 gal
